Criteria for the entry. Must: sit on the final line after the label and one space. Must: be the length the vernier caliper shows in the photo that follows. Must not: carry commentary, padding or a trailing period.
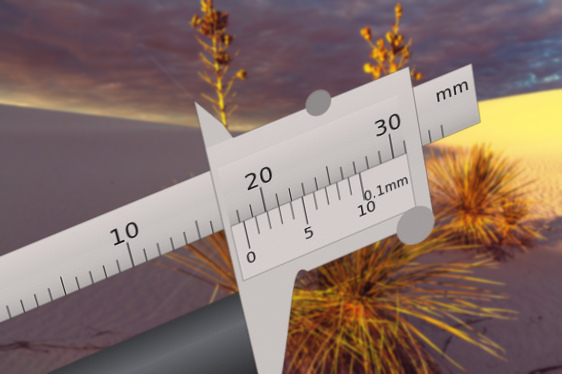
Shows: 18.3 mm
